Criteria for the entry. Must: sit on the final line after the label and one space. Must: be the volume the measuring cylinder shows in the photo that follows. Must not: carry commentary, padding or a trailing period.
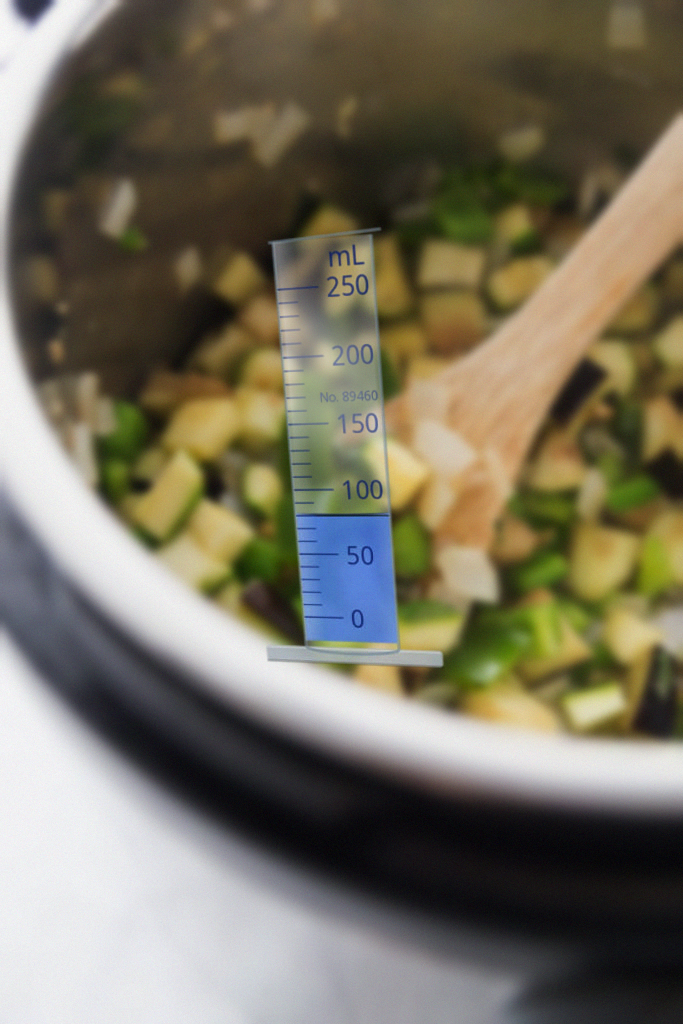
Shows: 80 mL
